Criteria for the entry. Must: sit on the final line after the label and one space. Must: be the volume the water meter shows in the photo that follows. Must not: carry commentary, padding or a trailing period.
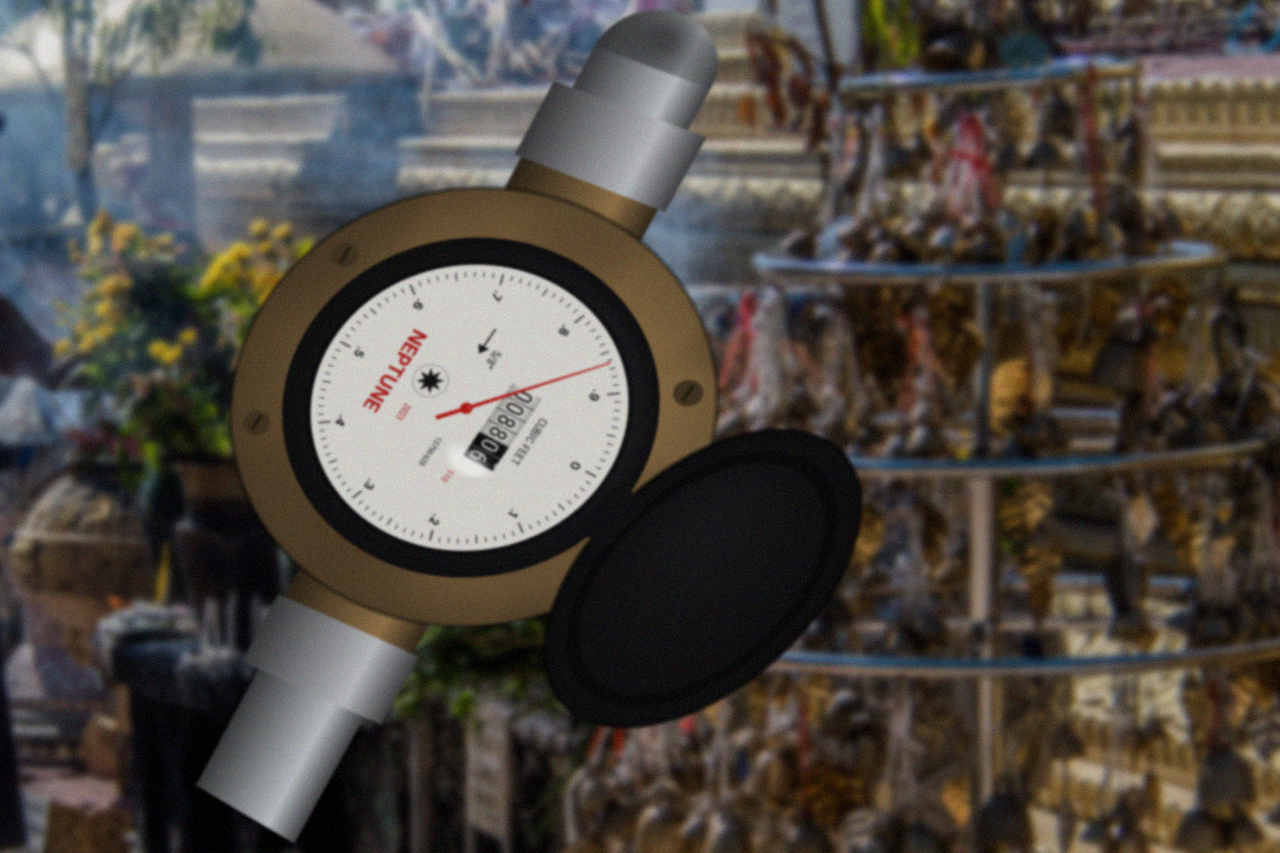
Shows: 8805.86 ft³
